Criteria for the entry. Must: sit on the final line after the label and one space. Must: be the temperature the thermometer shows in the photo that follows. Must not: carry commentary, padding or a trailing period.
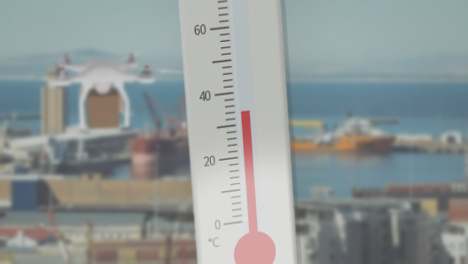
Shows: 34 °C
